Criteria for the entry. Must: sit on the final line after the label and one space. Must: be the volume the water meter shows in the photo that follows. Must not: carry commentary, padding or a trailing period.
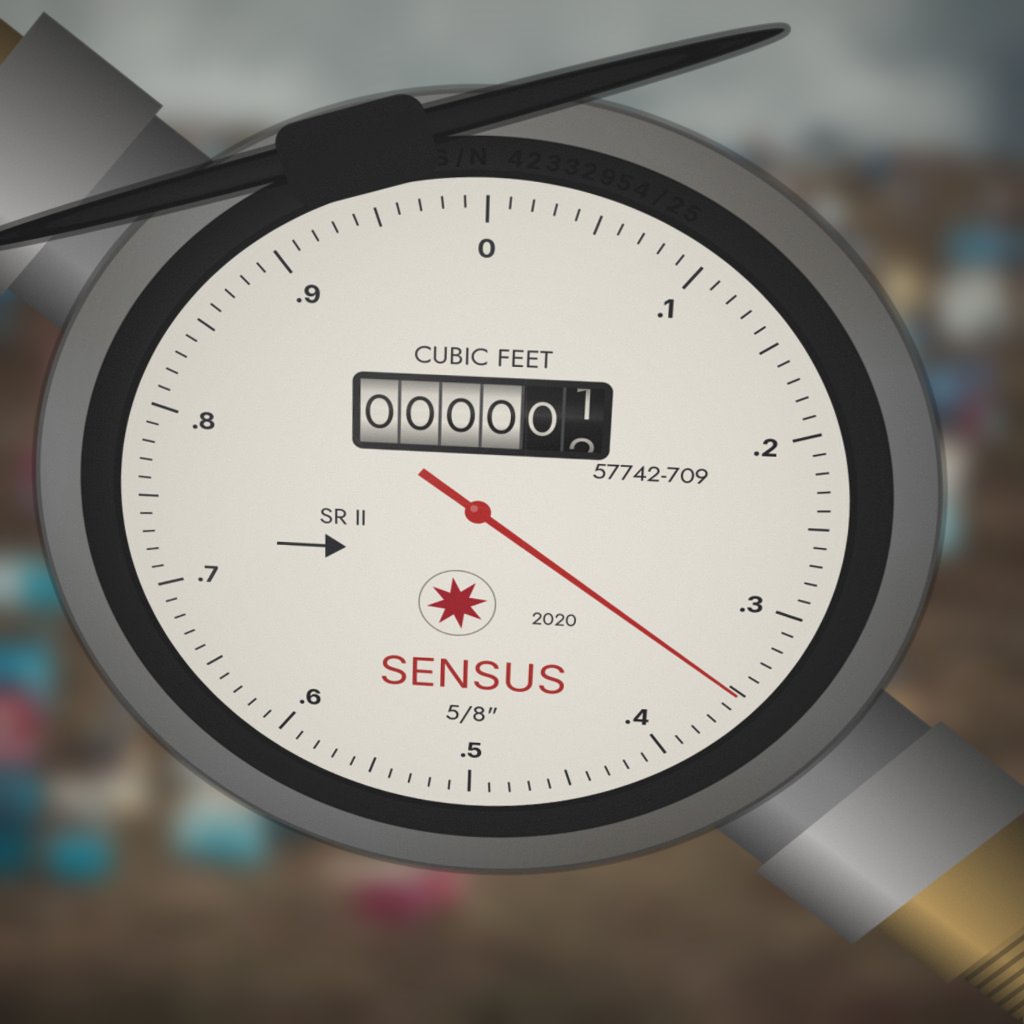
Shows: 1.35 ft³
